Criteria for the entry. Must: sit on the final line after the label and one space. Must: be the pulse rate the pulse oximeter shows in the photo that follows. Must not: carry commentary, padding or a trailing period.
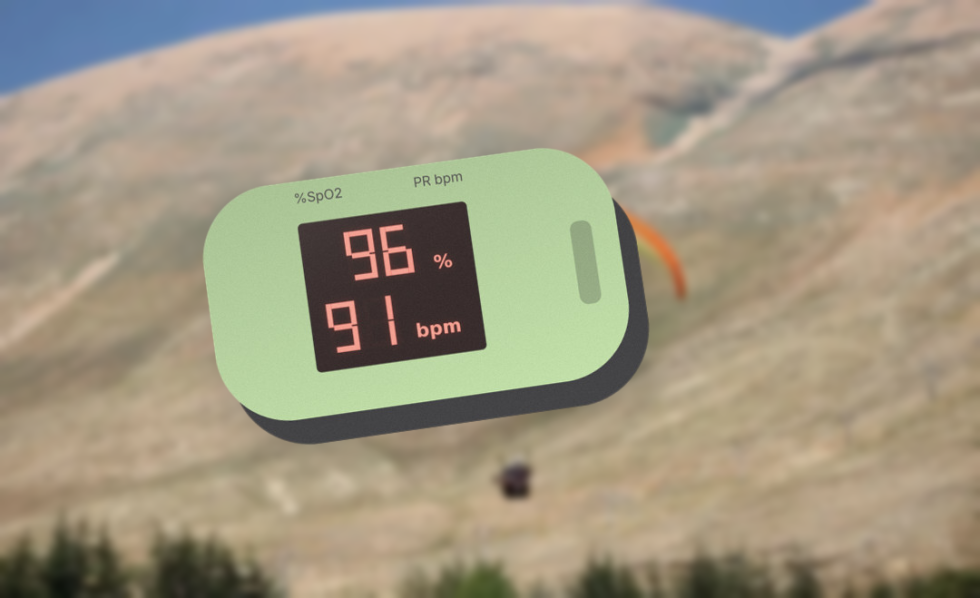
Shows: 91 bpm
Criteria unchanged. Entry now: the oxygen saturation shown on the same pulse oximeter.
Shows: 96 %
